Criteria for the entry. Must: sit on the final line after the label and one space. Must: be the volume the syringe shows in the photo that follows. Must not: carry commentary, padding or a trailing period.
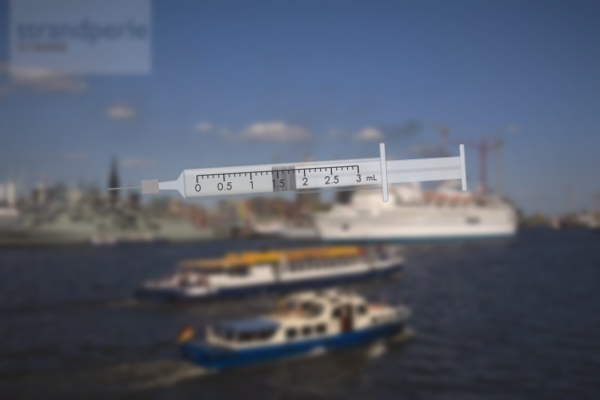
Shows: 1.4 mL
